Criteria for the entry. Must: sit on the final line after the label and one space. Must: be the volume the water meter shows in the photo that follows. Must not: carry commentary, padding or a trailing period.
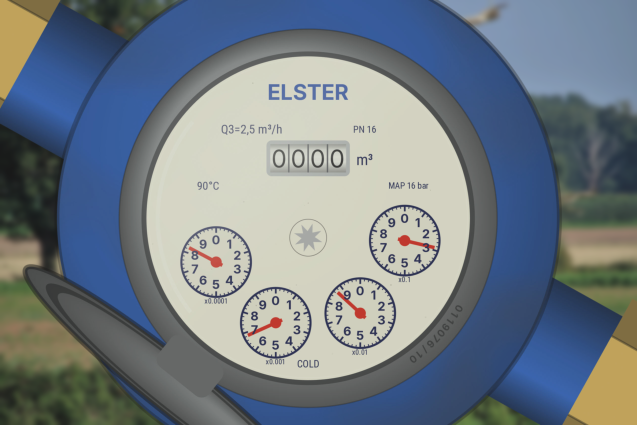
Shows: 0.2868 m³
